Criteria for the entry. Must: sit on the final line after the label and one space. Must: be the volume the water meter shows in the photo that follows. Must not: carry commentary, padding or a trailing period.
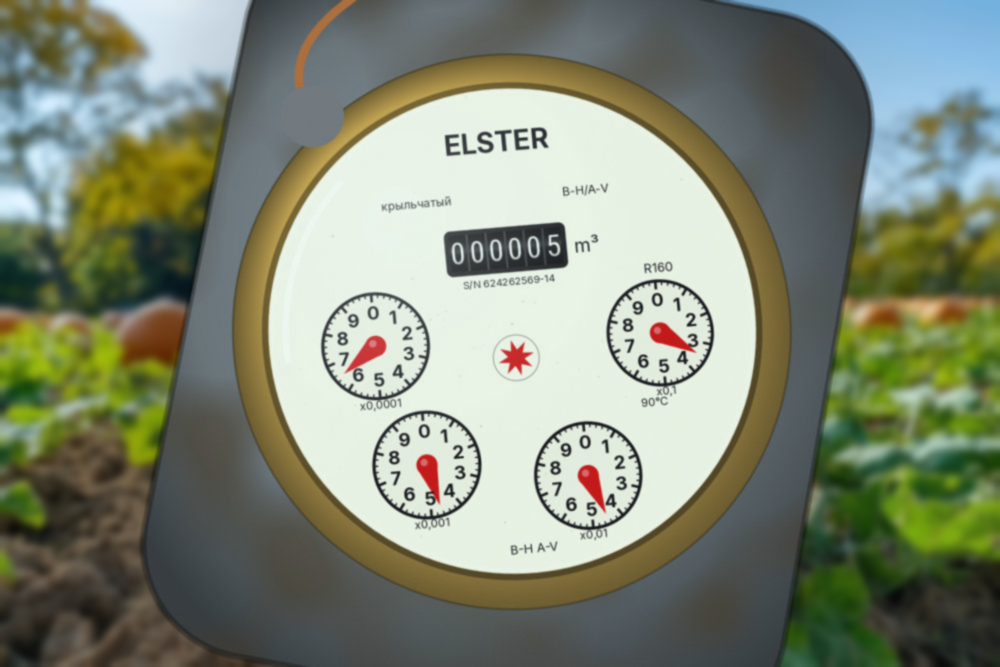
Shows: 5.3446 m³
